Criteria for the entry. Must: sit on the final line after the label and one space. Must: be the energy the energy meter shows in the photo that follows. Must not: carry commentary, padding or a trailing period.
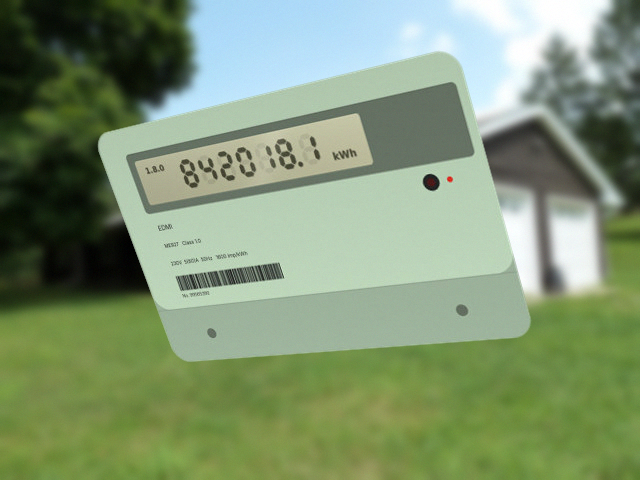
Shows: 842018.1 kWh
